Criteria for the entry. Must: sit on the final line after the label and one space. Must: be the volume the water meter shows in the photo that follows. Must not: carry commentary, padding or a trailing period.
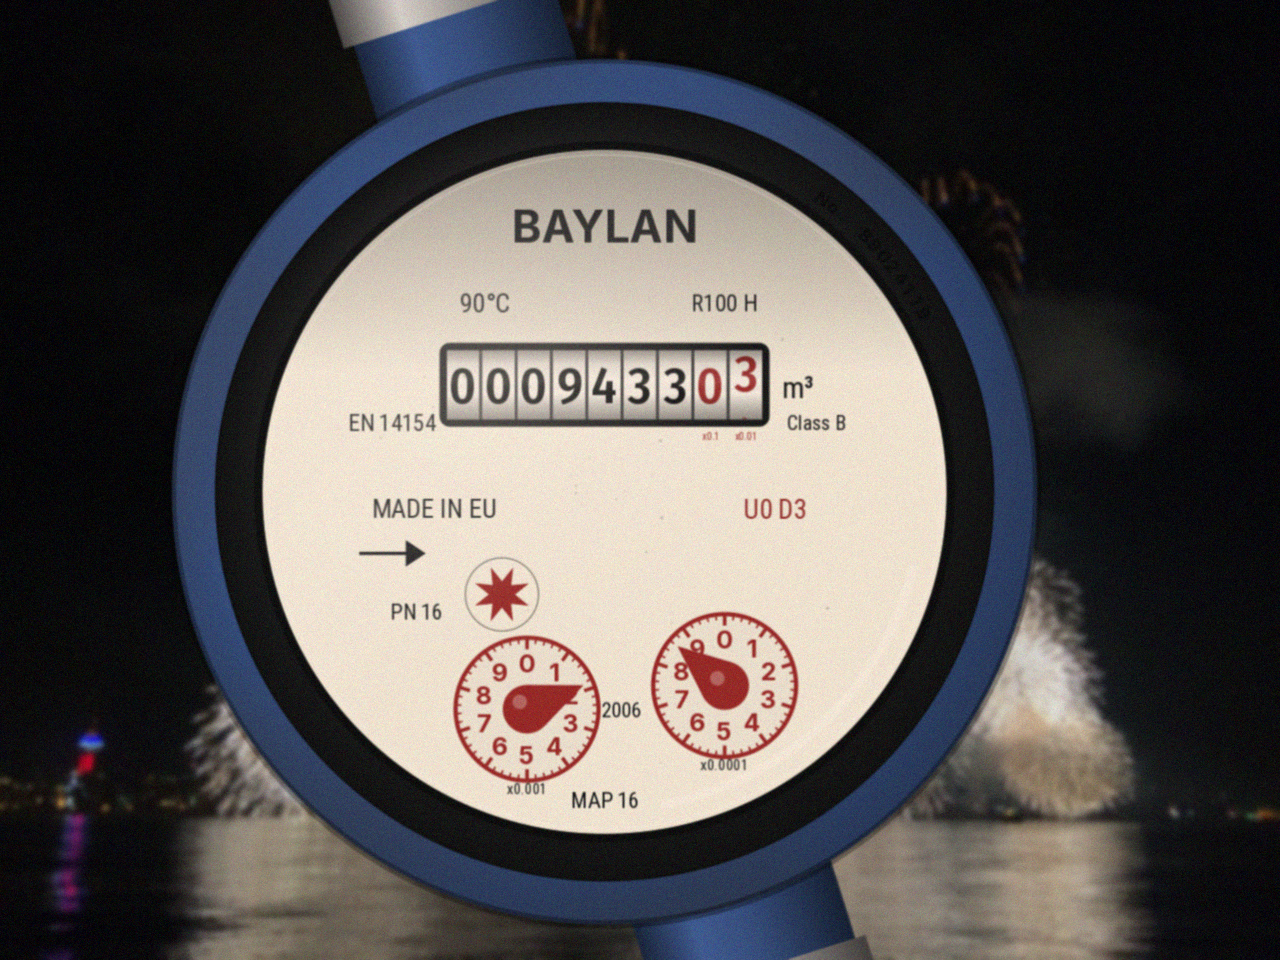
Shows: 9433.0318 m³
